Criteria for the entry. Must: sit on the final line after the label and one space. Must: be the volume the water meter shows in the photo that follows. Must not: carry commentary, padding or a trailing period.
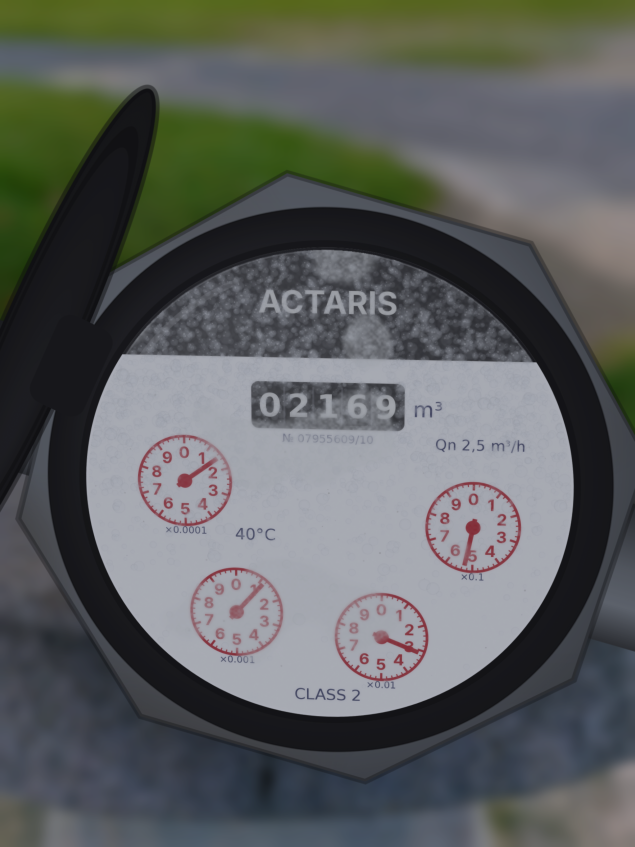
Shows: 2169.5311 m³
